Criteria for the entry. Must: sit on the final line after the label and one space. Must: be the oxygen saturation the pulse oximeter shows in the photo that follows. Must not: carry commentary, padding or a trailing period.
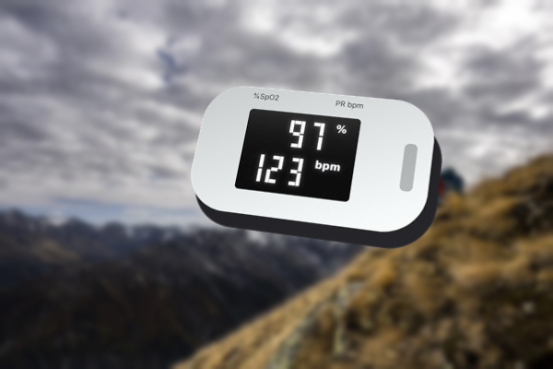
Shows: 97 %
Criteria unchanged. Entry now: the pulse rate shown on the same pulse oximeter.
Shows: 123 bpm
